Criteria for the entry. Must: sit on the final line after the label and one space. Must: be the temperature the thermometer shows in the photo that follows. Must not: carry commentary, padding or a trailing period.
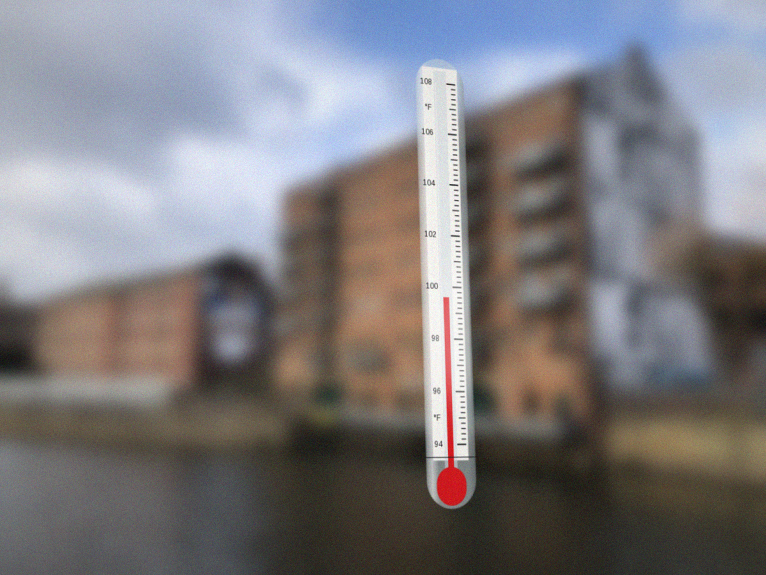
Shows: 99.6 °F
